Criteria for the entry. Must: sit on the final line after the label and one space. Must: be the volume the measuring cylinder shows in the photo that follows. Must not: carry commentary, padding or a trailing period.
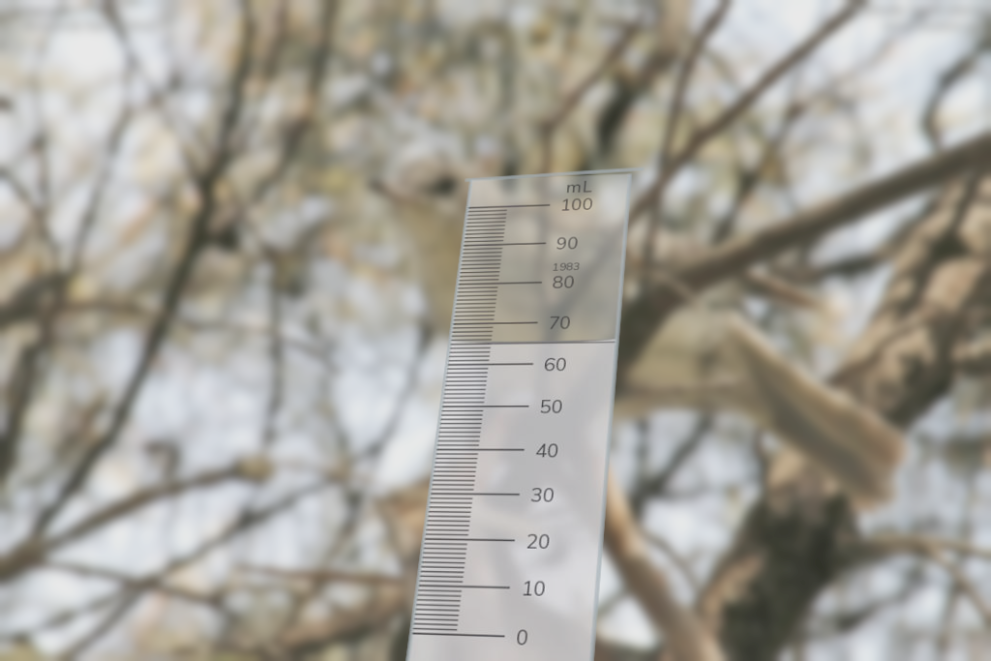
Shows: 65 mL
